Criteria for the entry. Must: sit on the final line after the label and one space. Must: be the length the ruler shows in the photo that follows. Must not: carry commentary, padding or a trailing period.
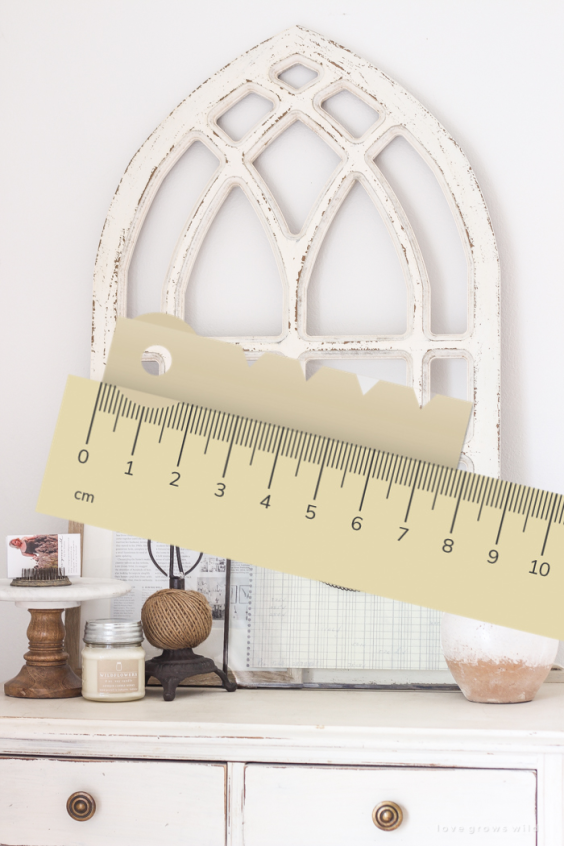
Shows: 7.8 cm
